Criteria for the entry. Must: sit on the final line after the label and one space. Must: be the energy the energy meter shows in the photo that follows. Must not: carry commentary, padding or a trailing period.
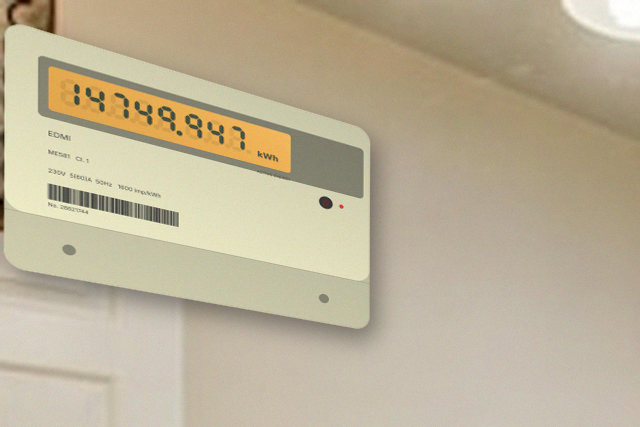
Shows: 14749.947 kWh
